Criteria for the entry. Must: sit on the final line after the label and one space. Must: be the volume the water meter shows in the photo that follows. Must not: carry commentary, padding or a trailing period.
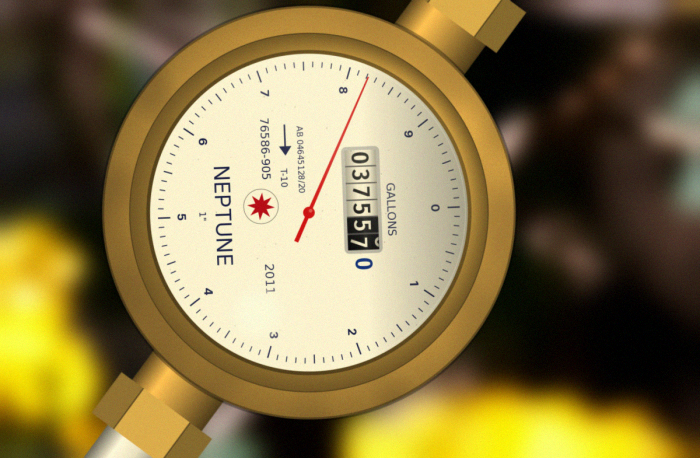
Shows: 375568.2 gal
